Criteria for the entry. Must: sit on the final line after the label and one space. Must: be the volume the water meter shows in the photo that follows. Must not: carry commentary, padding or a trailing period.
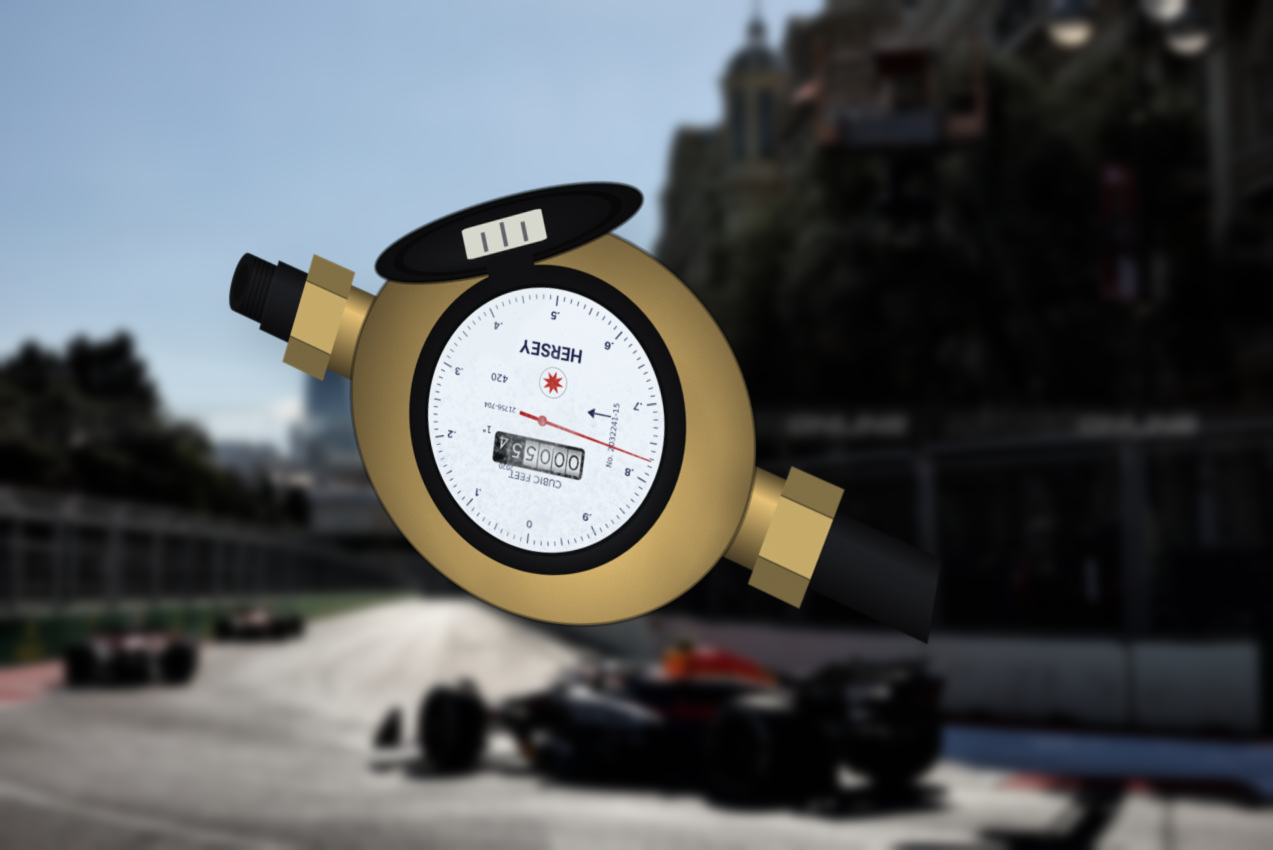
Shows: 553.77 ft³
